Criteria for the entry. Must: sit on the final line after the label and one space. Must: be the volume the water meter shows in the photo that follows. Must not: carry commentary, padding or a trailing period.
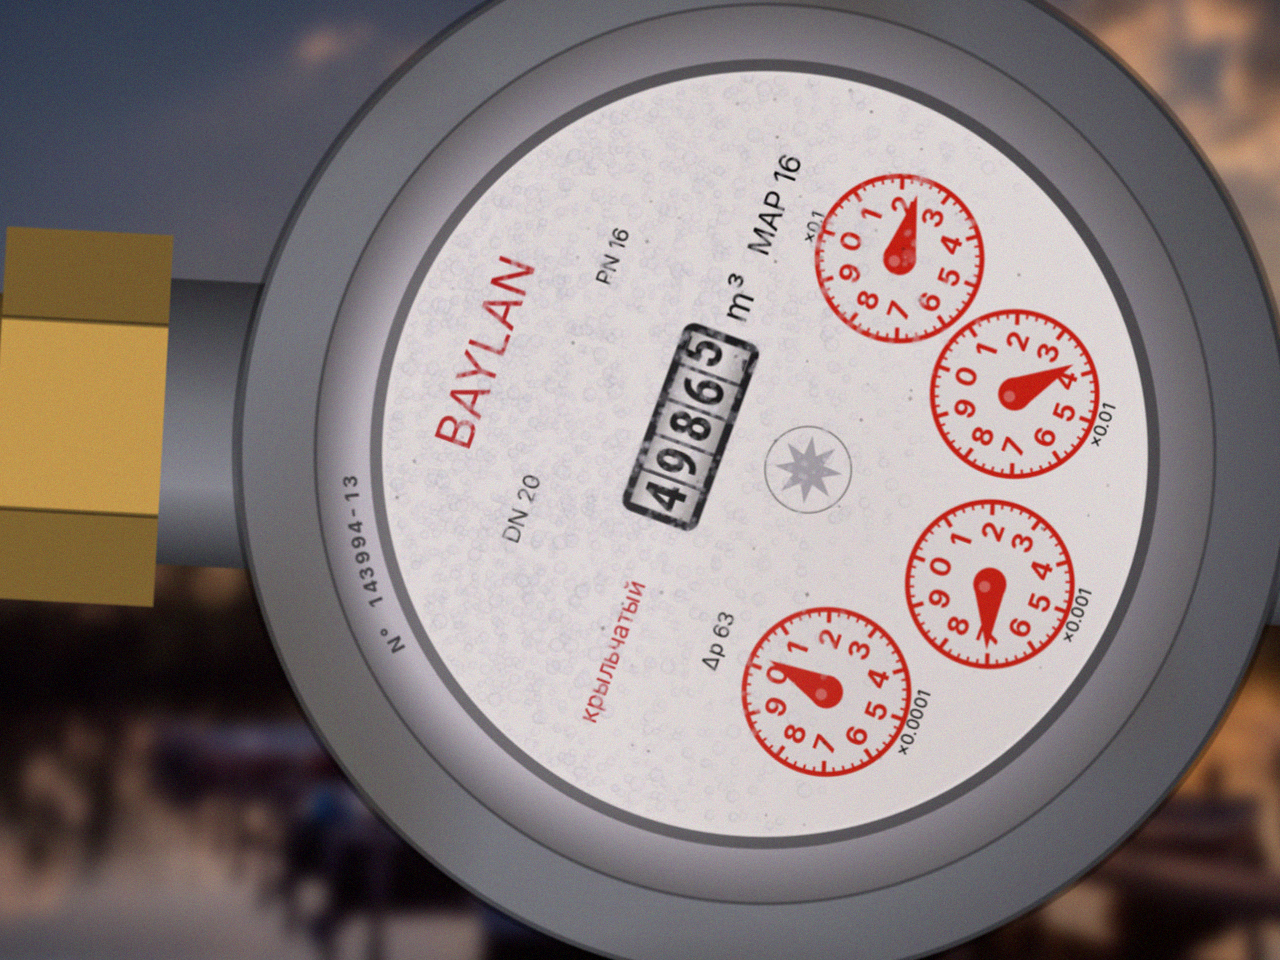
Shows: 49865.2370 m³
